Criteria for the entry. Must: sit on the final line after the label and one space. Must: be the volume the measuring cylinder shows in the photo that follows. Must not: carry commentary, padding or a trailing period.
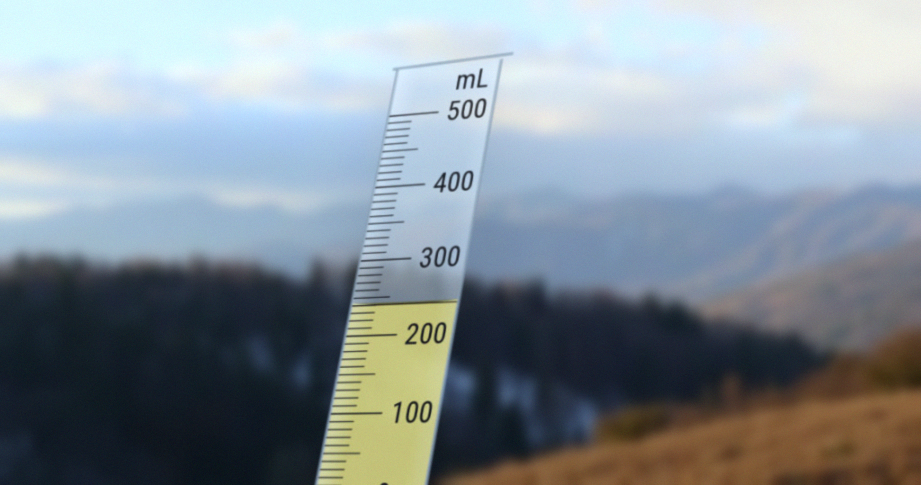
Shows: 240 mL
